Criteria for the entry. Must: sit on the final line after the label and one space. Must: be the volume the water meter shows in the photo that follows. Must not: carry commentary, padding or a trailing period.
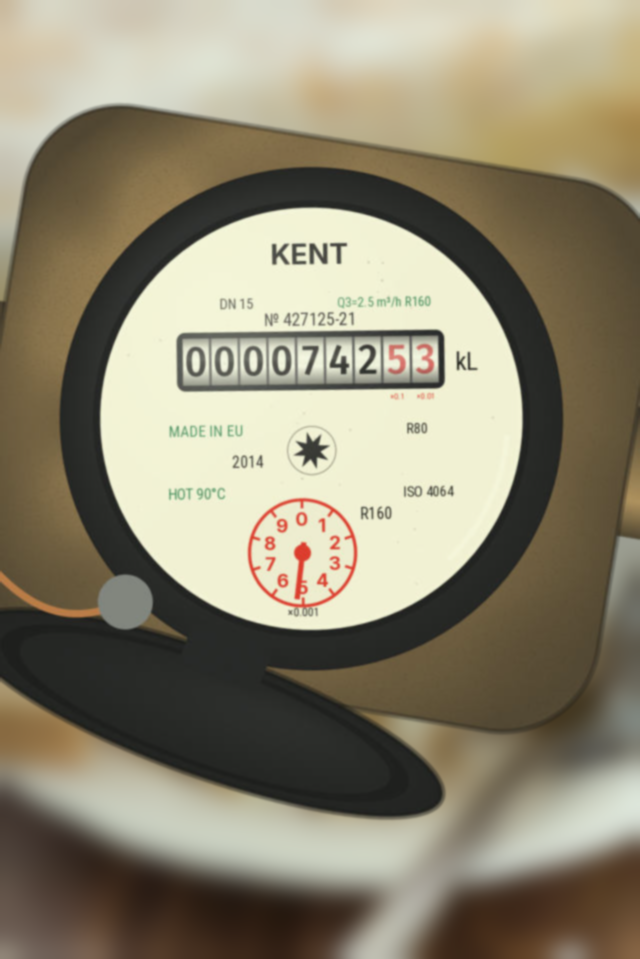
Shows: 742.535 kL
